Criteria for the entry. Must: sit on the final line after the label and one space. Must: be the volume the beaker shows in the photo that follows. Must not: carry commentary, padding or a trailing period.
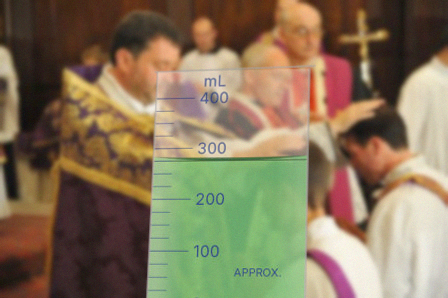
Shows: 275 mL
